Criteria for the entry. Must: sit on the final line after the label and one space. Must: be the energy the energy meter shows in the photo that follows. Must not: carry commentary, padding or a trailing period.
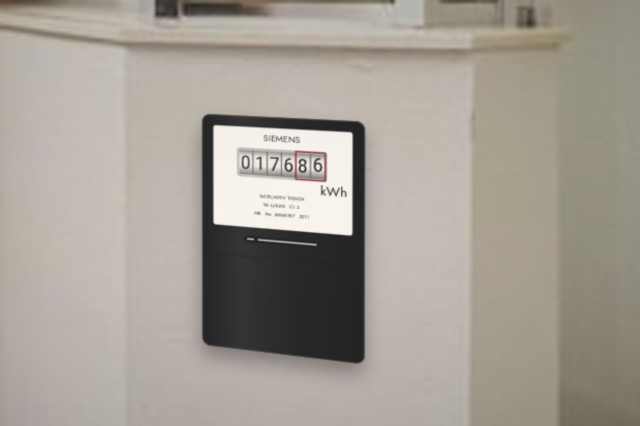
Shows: 176.86 kWh
